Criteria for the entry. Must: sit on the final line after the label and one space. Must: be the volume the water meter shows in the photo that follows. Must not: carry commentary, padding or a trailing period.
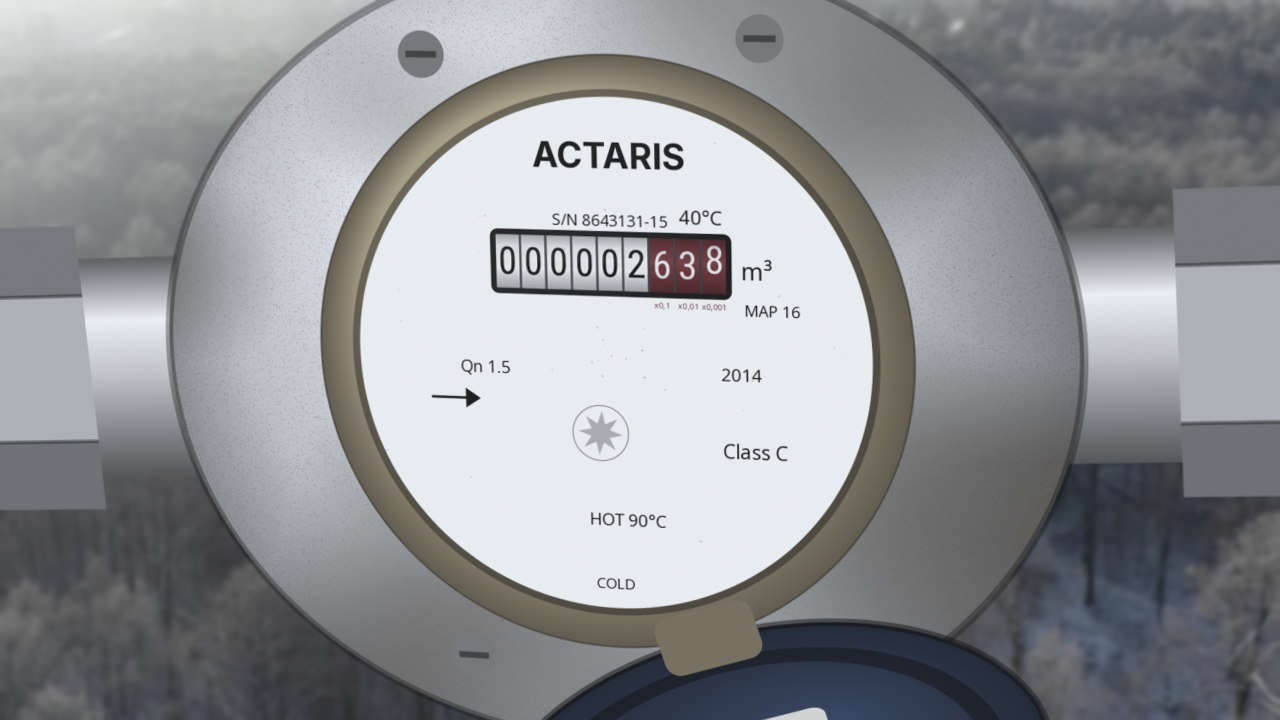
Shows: 2.638 m³
